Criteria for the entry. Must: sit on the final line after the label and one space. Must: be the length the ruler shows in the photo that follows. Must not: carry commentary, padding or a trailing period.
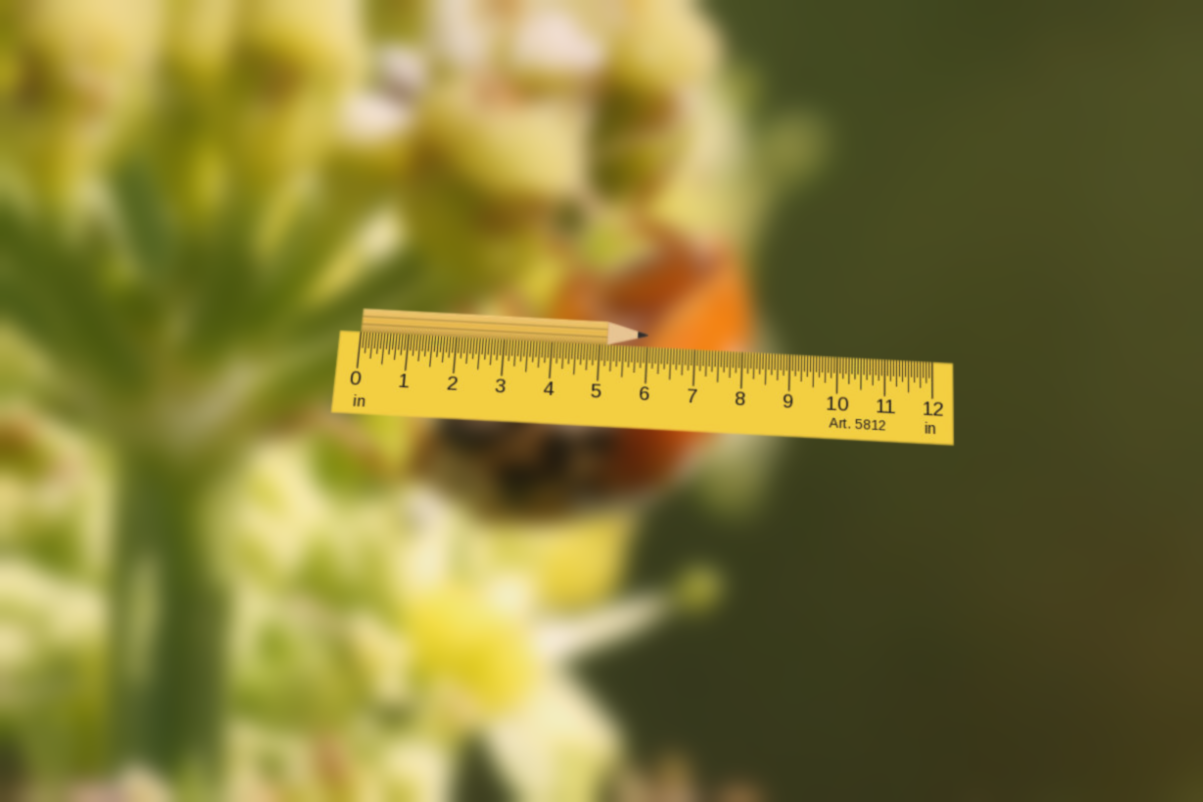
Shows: 6 in
